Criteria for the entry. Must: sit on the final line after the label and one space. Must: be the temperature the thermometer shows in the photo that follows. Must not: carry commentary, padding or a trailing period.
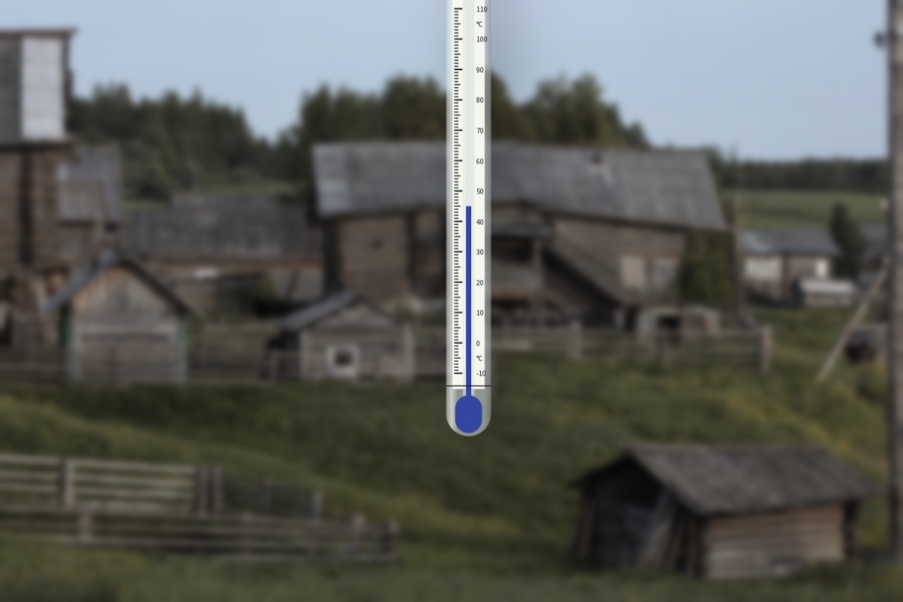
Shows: 45 °C
